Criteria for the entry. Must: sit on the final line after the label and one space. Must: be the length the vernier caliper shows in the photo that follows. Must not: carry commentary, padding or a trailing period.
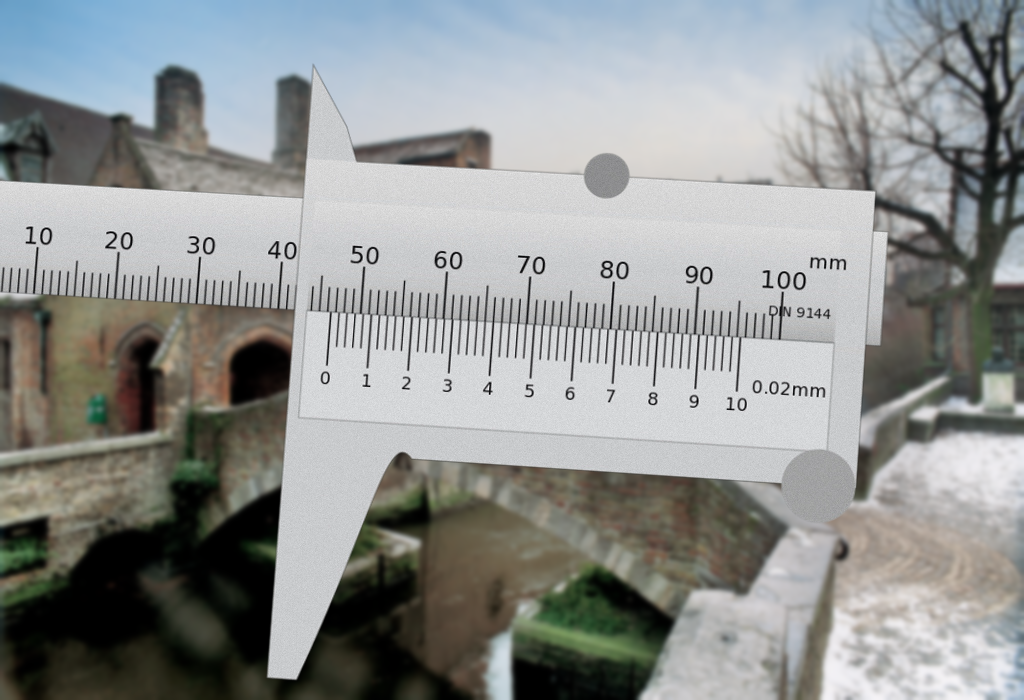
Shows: 46.4 mm
